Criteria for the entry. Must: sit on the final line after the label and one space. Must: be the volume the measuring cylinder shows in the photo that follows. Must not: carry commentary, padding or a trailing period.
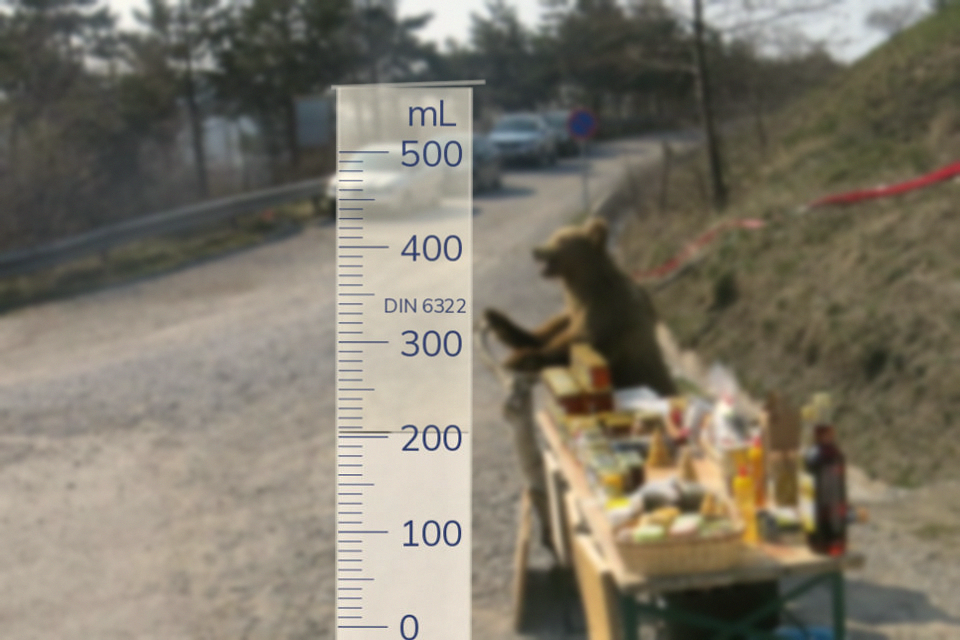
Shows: 205 mL
